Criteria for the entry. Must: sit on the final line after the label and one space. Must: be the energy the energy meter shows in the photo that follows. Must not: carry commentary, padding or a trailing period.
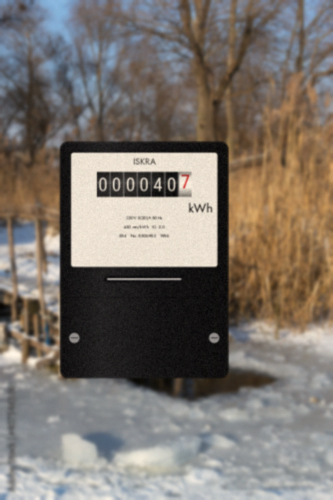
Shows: 40.7 kWh
